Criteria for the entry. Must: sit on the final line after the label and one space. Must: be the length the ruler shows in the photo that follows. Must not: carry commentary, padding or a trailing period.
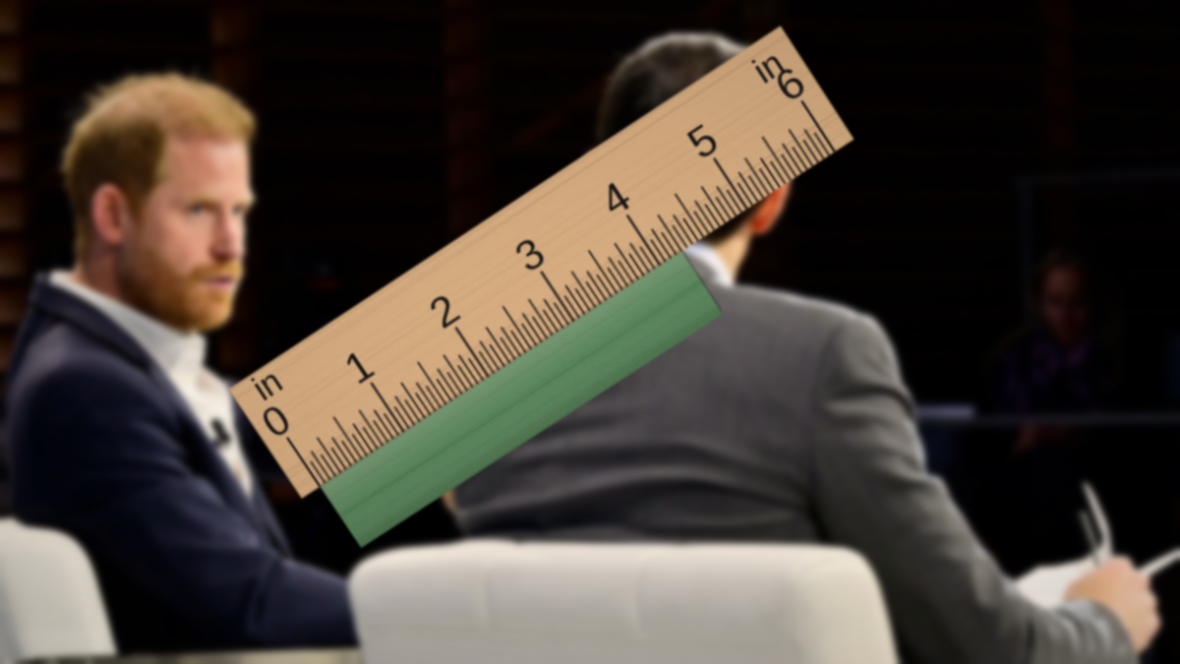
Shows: 4.25 in
